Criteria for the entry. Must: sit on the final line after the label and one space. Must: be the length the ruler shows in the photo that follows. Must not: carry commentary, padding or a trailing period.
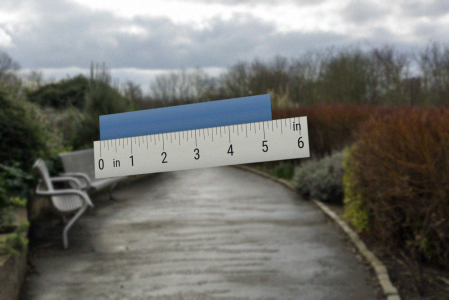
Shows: 5.25 in
